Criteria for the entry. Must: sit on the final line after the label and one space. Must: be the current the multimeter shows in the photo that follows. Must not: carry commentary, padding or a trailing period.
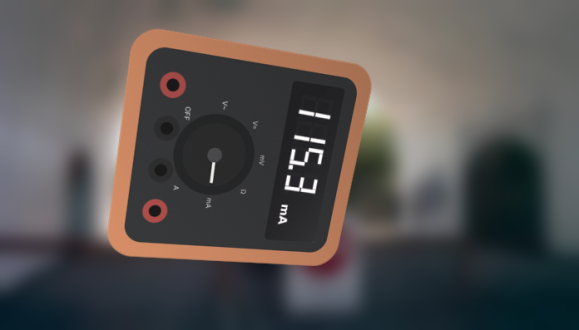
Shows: 115.3 mA
